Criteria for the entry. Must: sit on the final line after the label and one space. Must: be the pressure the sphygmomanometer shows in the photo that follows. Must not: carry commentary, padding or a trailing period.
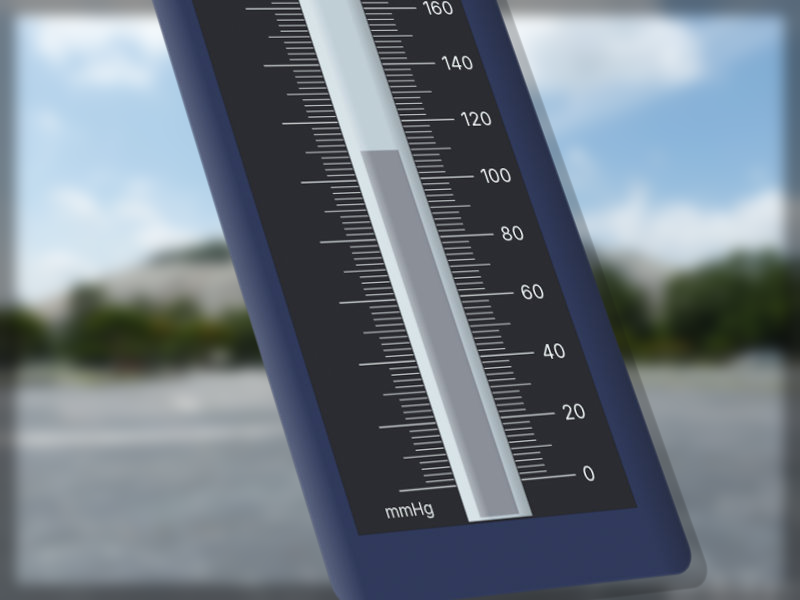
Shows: 110 mmHg
